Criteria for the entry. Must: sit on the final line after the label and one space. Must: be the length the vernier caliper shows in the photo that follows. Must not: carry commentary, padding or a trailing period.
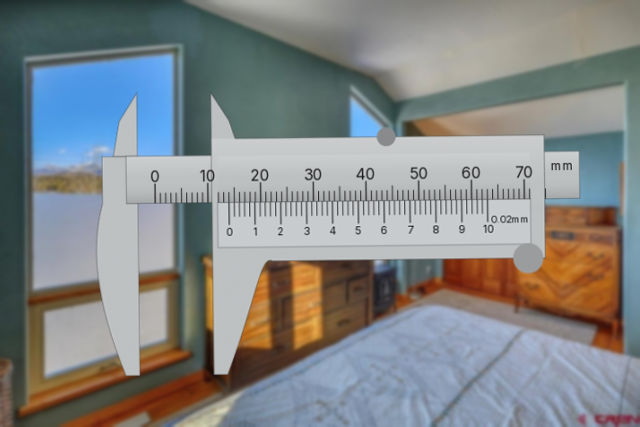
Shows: 14.0 mm
